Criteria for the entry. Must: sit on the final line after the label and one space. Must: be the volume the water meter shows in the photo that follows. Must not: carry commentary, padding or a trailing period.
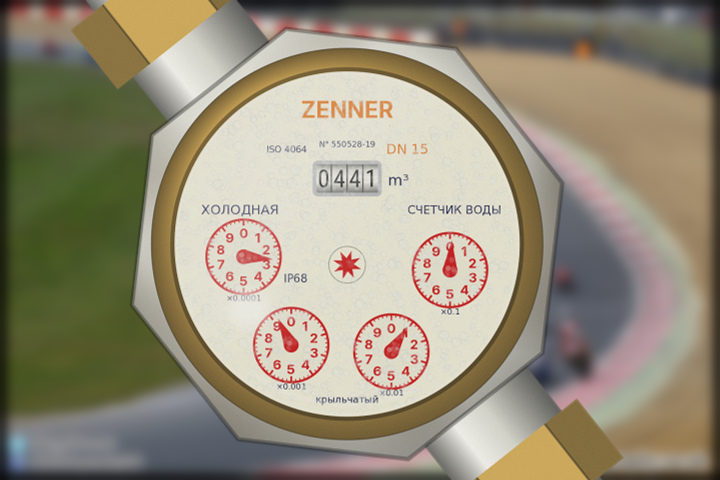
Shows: 441.0092 m³
